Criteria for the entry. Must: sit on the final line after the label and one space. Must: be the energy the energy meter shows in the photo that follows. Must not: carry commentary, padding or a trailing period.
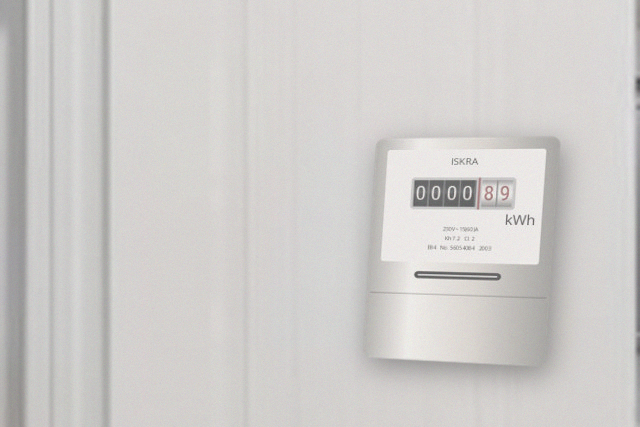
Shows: 0.89 kWh
